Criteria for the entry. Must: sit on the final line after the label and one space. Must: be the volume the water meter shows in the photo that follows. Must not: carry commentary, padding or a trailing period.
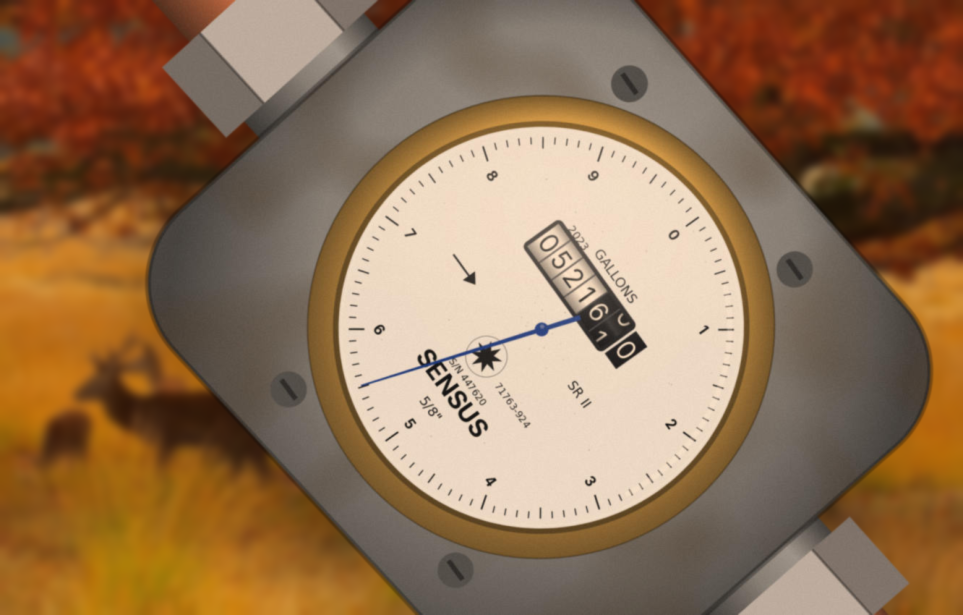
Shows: 521605.5 gal
